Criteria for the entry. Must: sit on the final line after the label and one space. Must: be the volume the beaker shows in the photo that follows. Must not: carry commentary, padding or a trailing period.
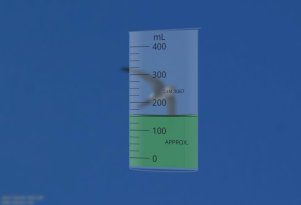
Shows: 150 mL
